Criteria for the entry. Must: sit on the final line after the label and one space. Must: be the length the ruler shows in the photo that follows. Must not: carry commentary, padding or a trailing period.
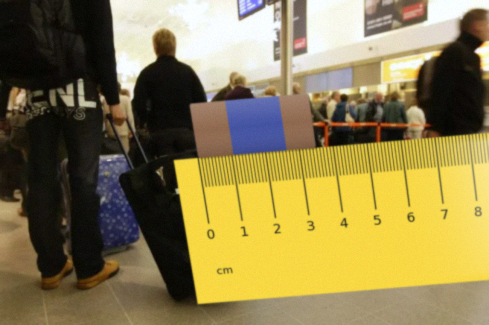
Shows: 3.5 cm
